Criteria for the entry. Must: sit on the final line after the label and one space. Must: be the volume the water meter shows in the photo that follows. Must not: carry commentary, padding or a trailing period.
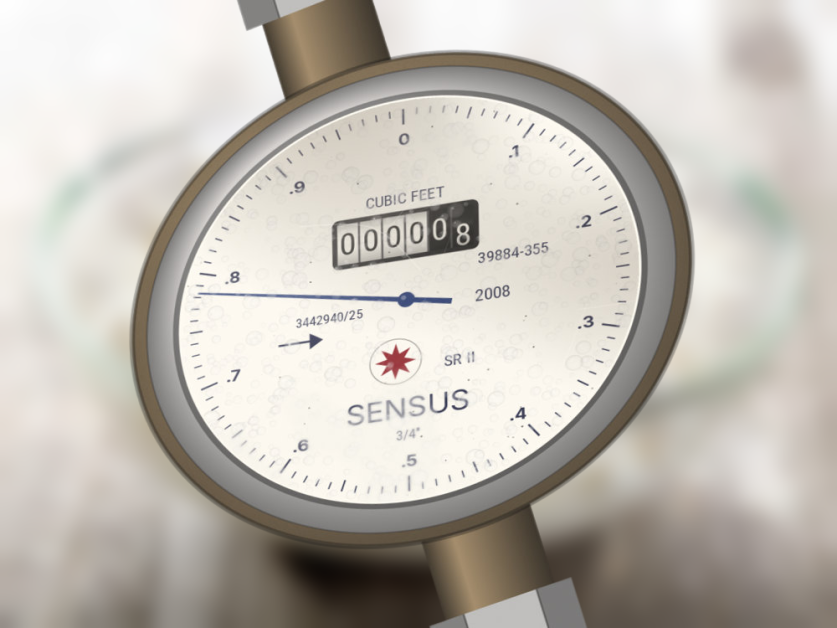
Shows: 7.78 ft³
